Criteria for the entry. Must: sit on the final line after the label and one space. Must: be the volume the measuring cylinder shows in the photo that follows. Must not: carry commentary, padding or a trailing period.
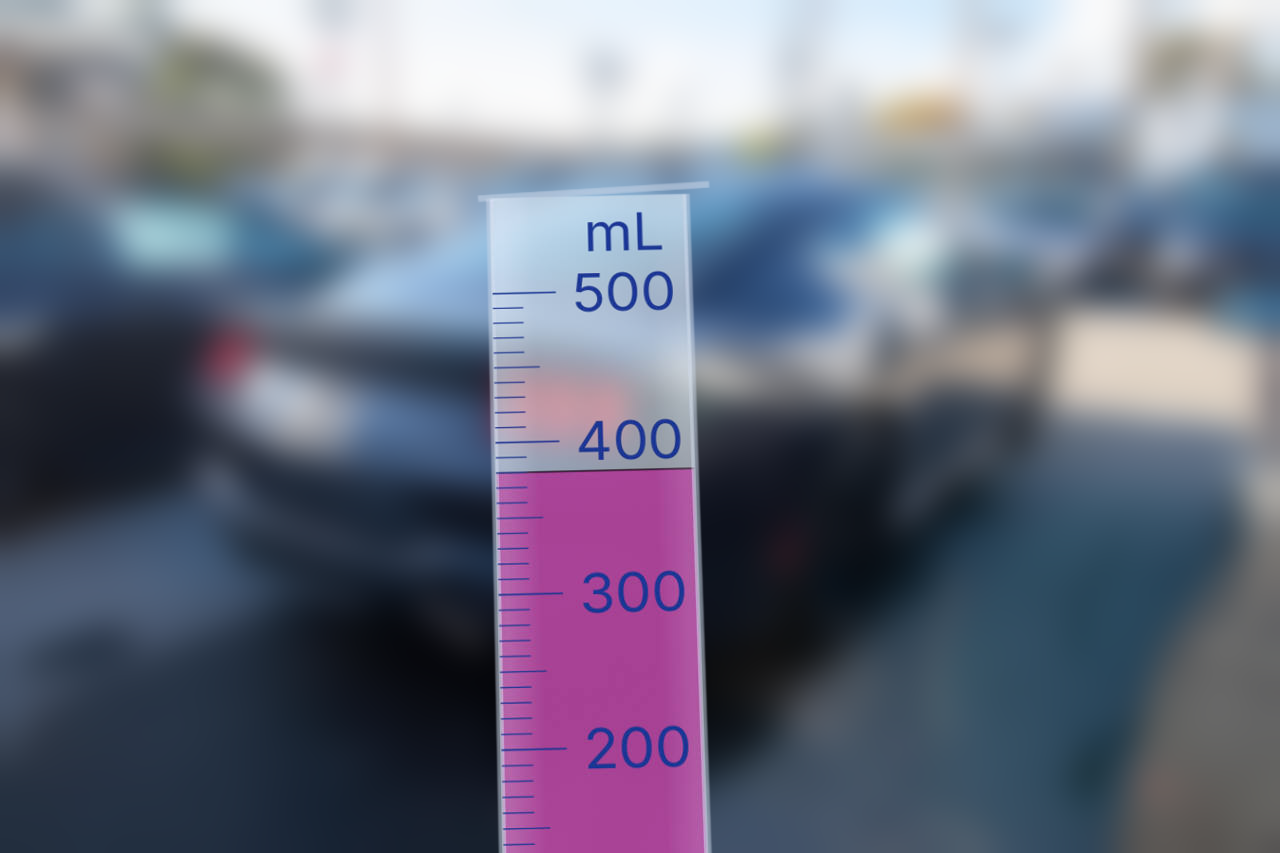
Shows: 380 mL
